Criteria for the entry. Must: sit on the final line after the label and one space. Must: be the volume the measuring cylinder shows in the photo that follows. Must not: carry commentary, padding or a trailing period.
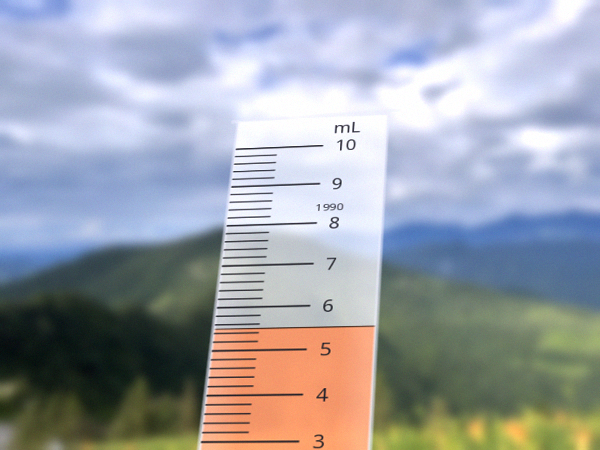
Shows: 5.5 mL
